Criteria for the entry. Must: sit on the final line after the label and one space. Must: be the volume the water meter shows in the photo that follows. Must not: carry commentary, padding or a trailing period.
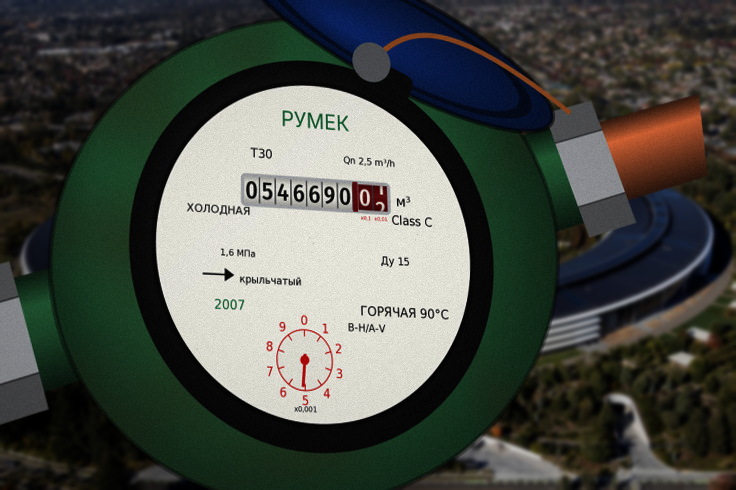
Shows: 546690.015 m³
